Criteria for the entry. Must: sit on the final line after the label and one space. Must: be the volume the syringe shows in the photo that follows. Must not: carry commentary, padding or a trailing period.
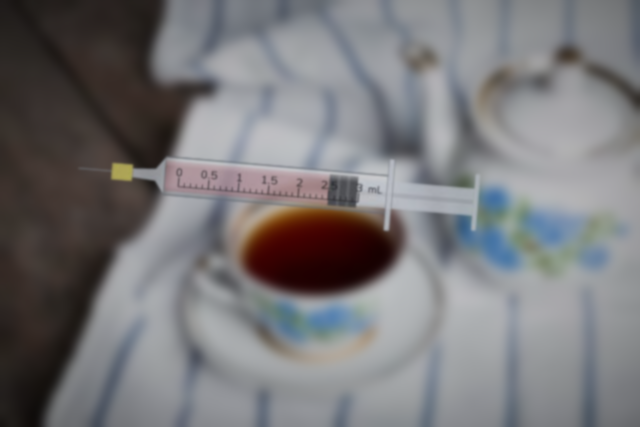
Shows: 2.5 mL
